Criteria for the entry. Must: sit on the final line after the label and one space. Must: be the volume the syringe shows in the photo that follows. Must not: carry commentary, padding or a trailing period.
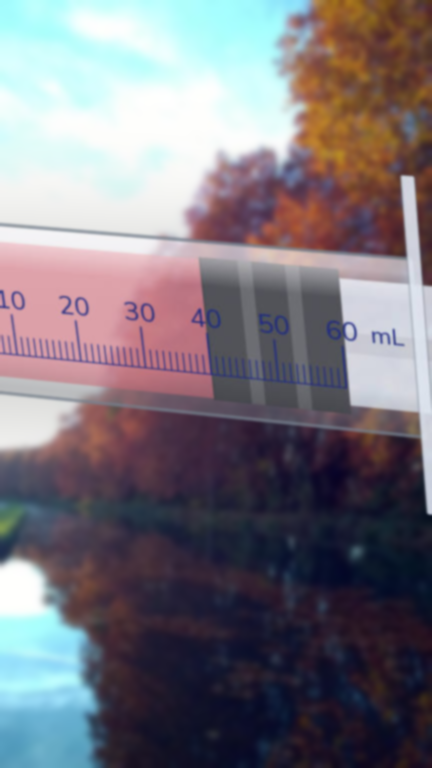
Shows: 40 mL
